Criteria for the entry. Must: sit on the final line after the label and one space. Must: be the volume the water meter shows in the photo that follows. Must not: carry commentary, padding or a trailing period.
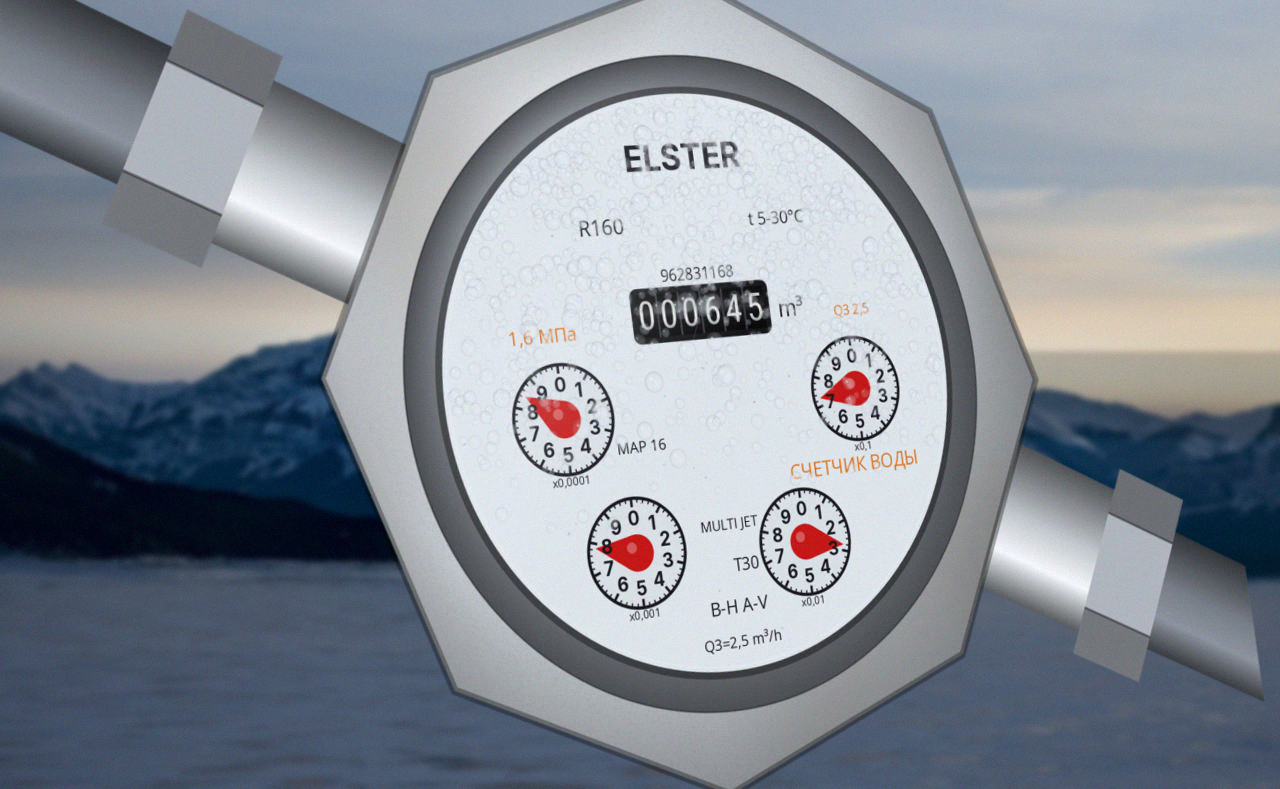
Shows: 645.7278 m³
